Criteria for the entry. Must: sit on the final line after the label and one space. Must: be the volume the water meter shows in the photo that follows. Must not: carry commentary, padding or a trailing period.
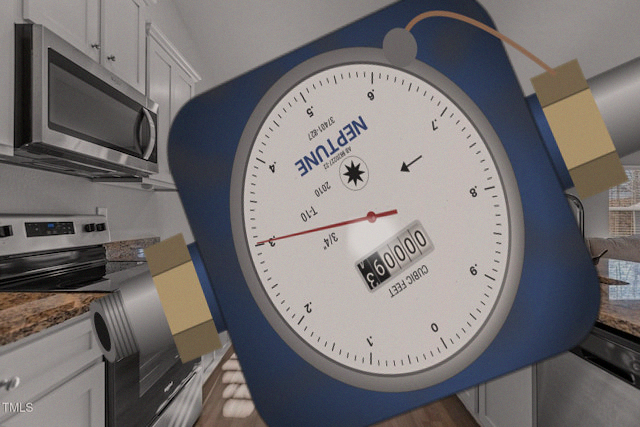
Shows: 93.30 ft³
